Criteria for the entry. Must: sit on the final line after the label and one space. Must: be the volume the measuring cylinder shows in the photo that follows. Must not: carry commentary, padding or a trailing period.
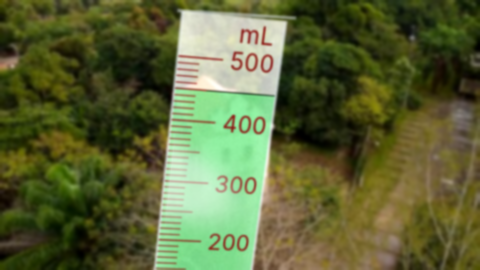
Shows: 450 mL
